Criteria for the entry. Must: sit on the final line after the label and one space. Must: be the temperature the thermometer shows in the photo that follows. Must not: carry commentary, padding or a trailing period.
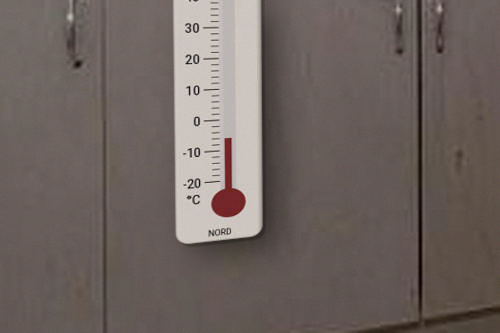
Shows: -6 °C
